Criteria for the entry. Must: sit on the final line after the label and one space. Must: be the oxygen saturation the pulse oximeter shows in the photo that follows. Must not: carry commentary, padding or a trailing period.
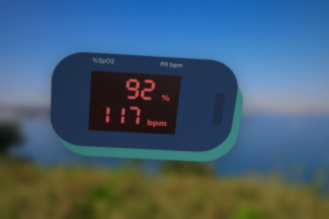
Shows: 92 %
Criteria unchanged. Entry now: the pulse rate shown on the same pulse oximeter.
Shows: 117 bpm
